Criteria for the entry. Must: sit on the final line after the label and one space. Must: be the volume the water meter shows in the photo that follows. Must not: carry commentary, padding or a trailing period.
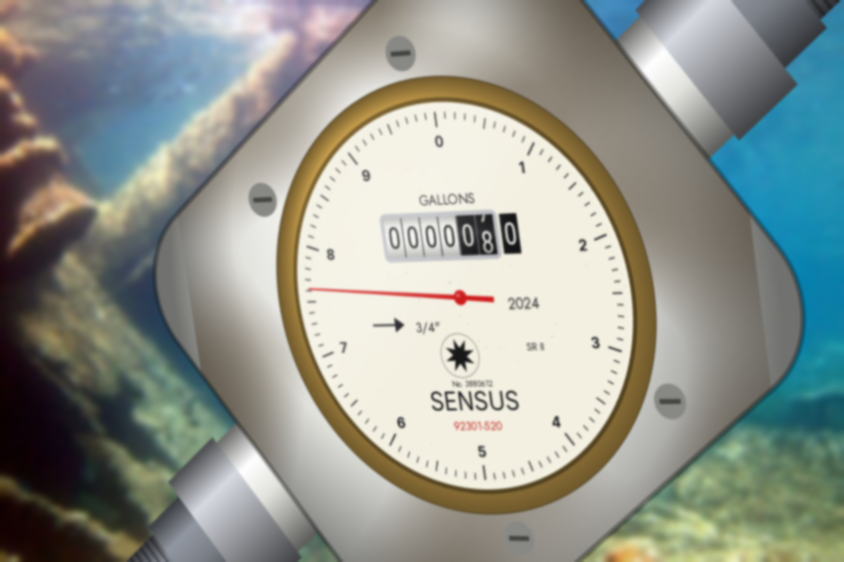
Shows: 77.6 gal
